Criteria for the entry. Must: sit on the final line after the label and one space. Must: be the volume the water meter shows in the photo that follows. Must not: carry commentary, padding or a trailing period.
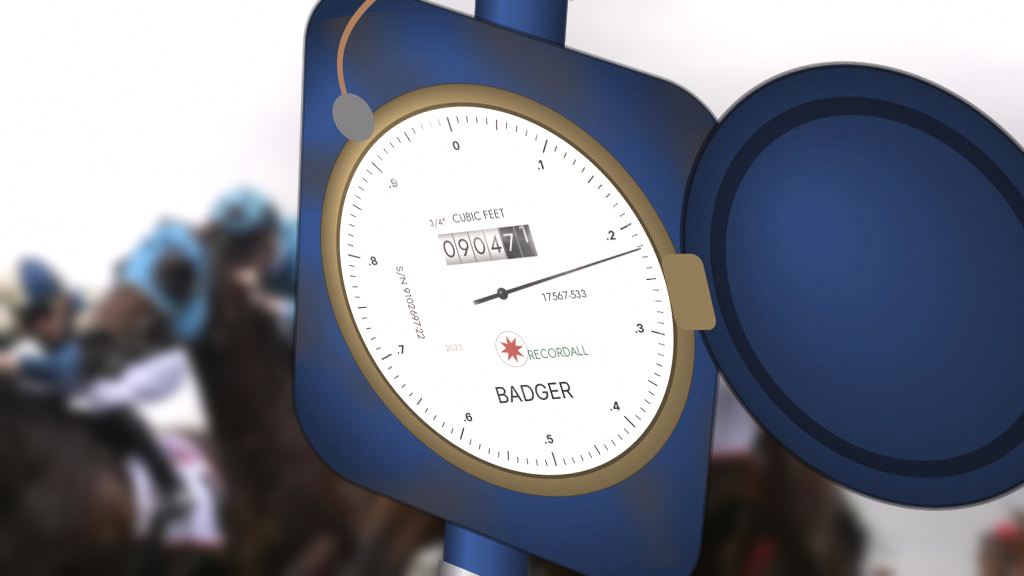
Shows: 90471.22 ft³
